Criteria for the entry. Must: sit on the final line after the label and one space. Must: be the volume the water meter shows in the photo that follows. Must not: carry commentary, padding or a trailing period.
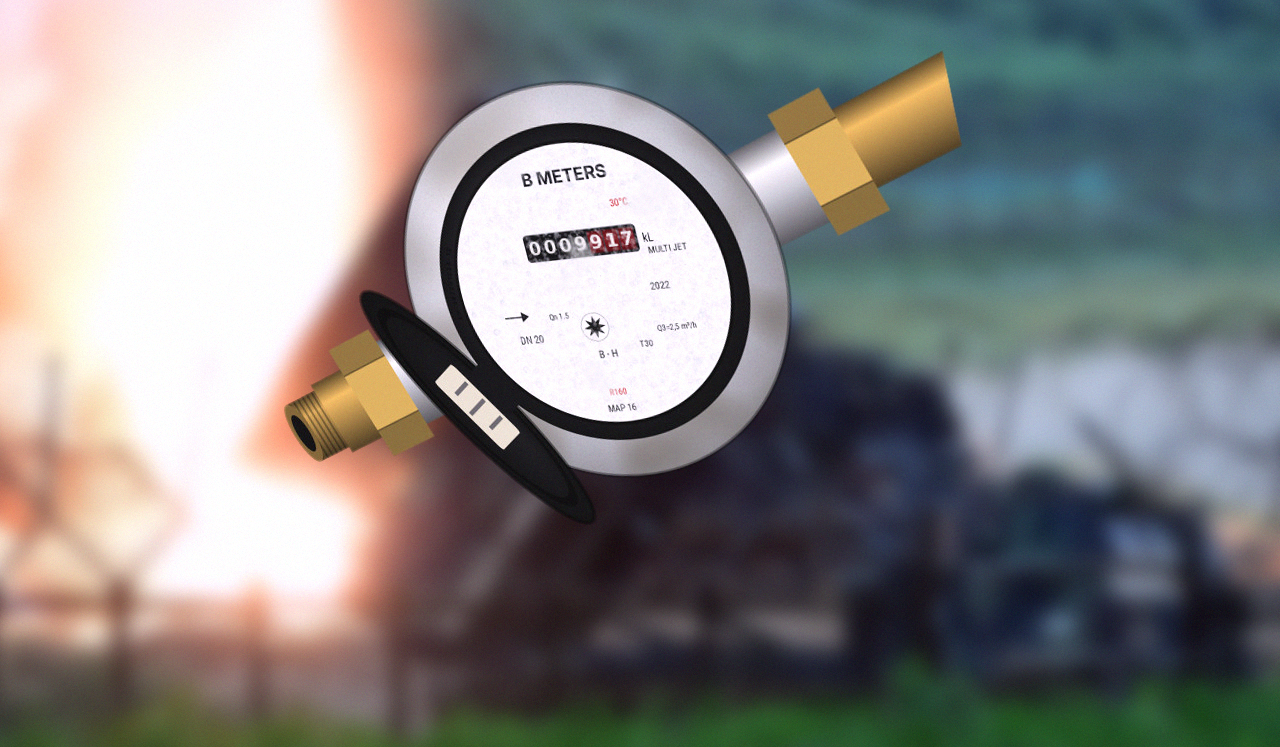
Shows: 9.917 kL
